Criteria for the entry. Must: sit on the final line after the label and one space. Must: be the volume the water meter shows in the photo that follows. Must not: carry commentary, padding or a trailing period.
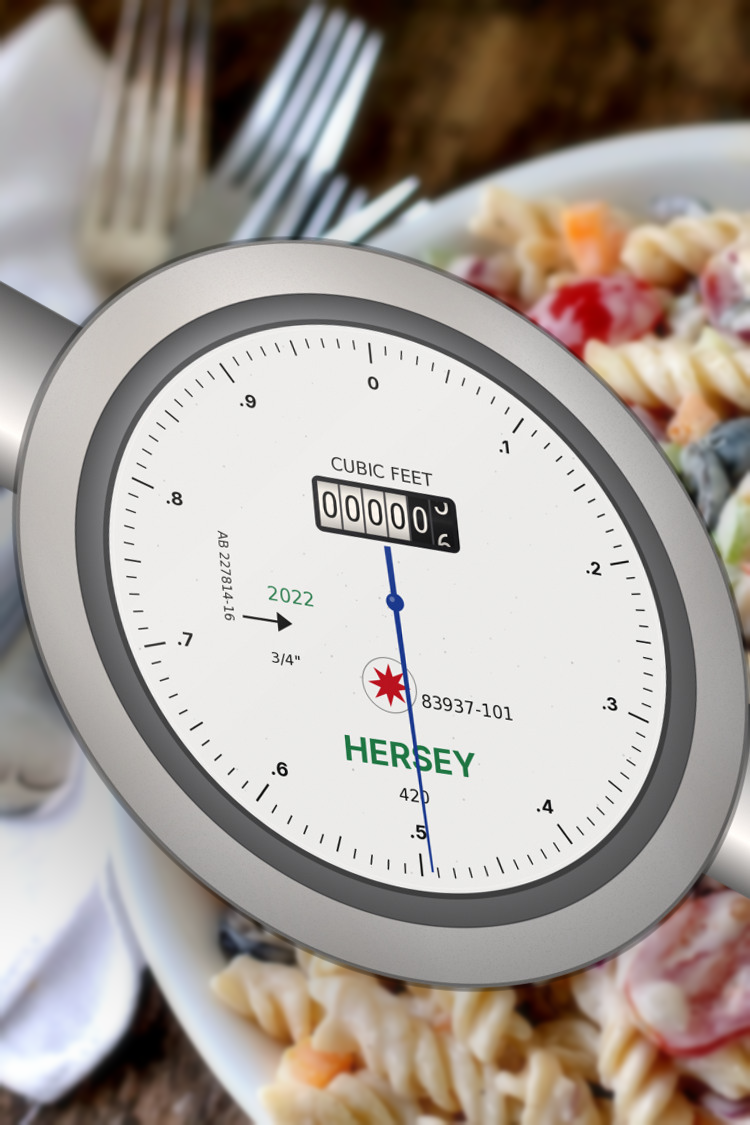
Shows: 5.49 ft³
